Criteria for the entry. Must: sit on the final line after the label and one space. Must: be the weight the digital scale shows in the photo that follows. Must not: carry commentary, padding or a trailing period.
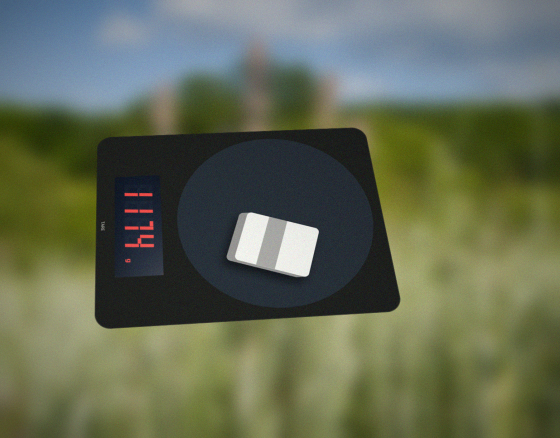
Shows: 1174 g
